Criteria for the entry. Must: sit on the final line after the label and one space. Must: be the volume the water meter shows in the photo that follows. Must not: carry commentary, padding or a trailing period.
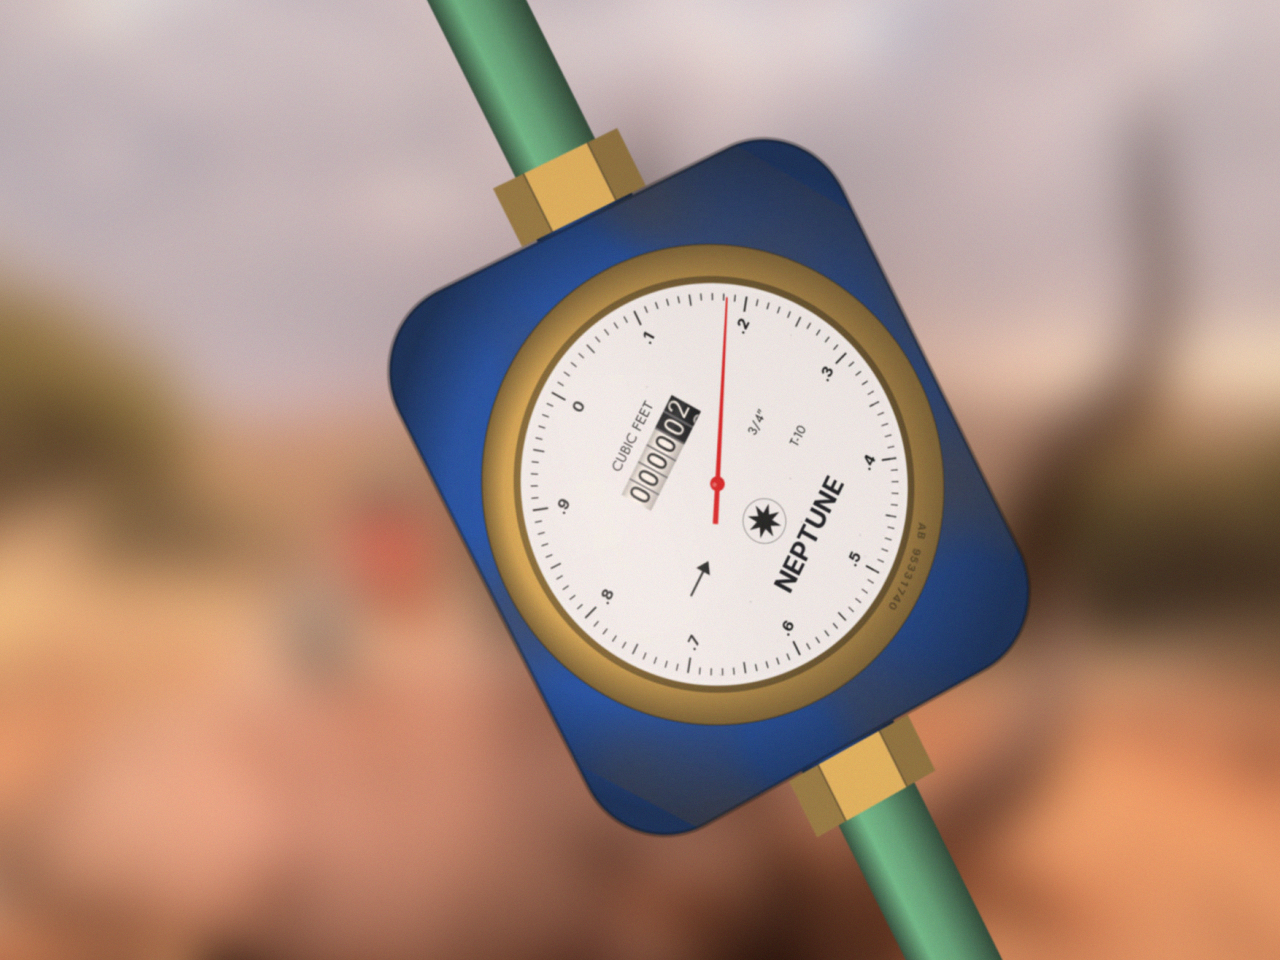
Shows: 2.18 ft³
